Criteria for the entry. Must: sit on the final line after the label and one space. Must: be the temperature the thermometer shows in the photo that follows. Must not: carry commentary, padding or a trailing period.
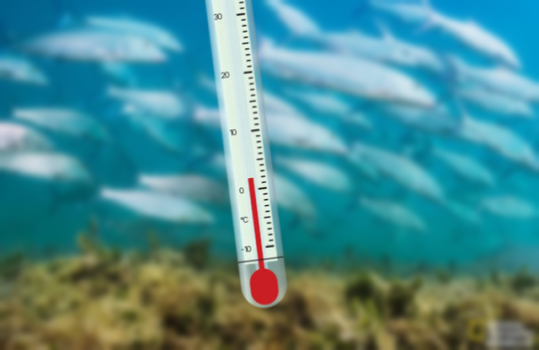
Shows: 2 °C
